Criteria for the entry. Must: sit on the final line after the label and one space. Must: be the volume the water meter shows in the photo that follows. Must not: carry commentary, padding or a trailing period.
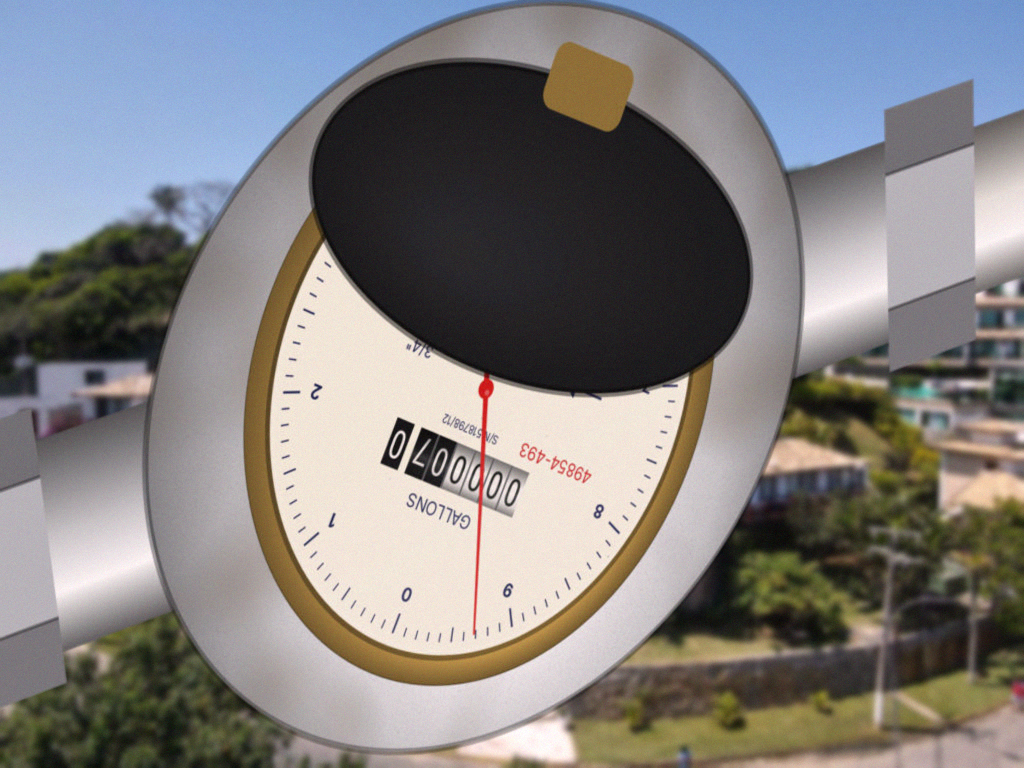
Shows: 69.3 gal
